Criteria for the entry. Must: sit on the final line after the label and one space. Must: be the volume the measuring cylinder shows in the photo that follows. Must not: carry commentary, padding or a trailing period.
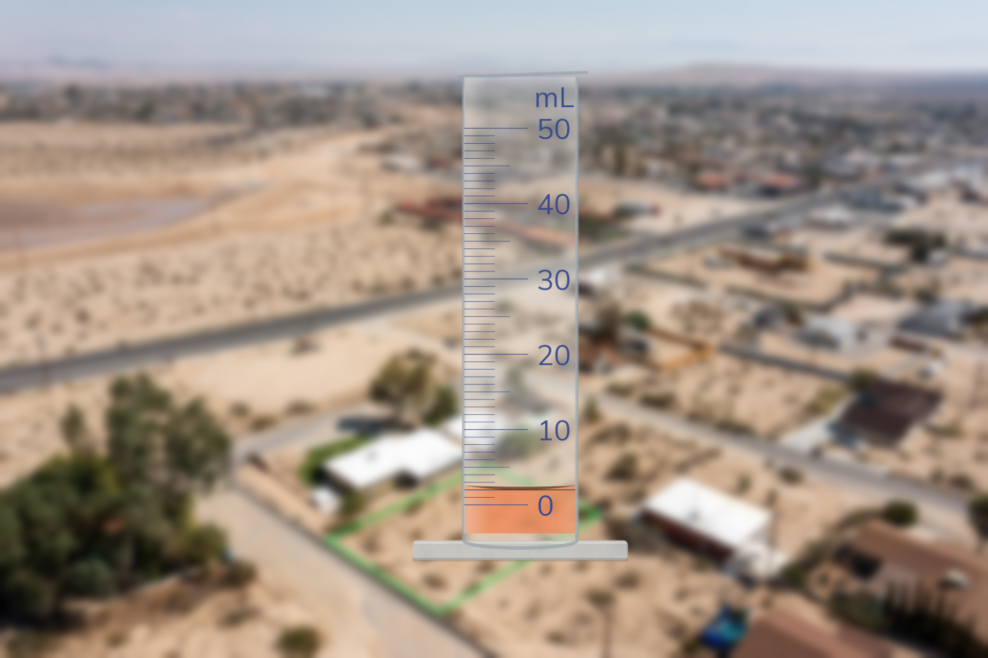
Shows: 2 mL
